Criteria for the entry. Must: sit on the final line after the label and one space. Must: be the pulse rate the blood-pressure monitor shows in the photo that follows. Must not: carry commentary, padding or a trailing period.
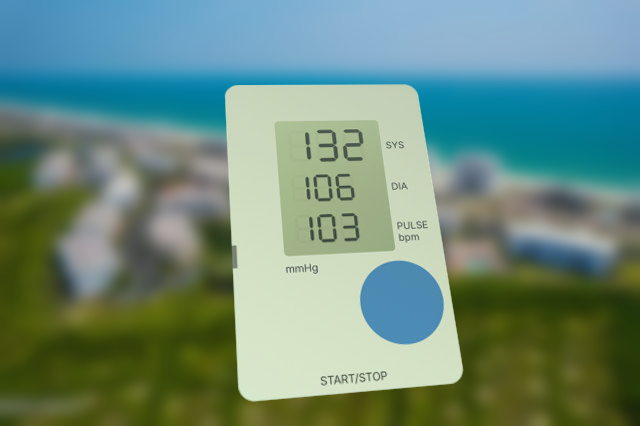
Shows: 103 bpm
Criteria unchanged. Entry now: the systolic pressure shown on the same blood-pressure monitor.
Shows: 132 mmHg
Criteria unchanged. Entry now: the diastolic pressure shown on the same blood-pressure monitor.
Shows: 106 mmHg
